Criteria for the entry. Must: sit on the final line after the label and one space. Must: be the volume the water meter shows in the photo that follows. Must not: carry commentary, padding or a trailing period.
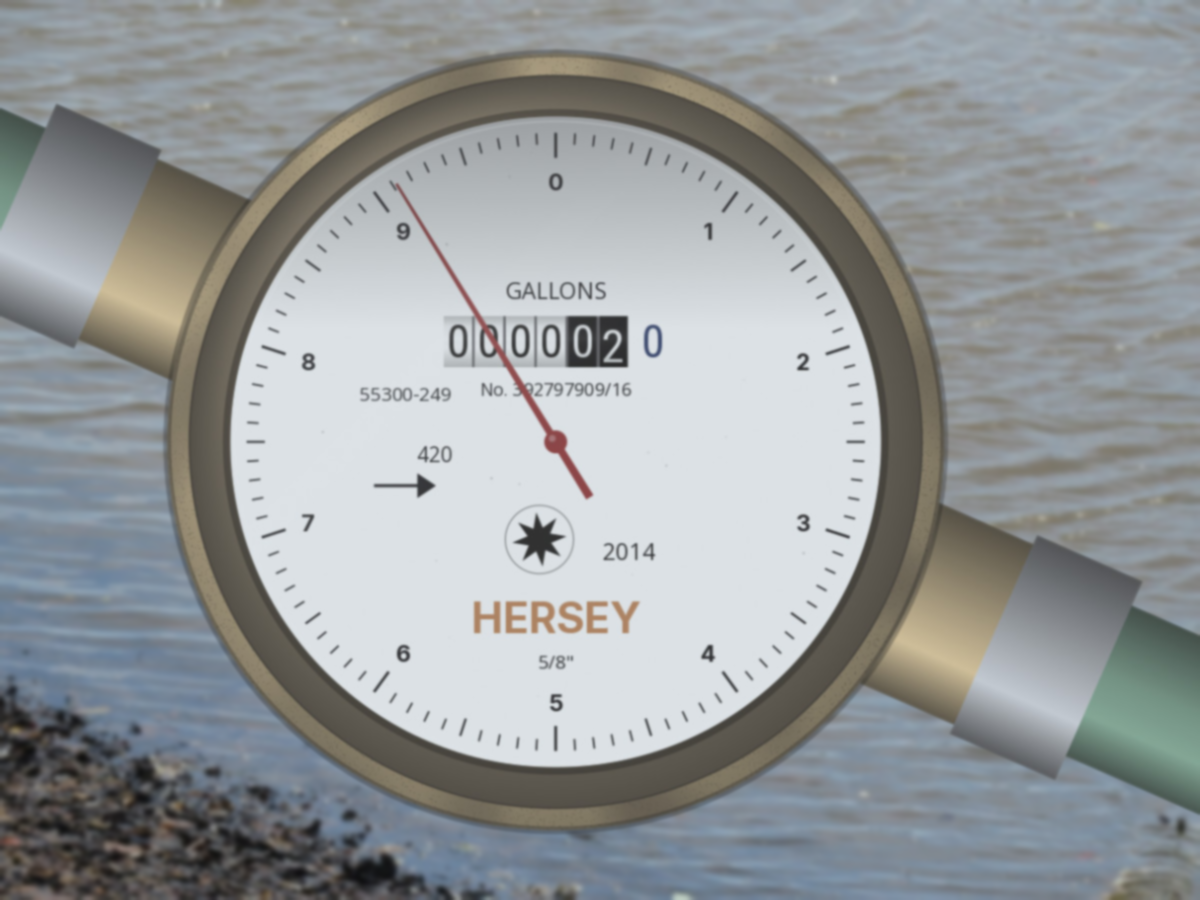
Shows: 19.1 gal
